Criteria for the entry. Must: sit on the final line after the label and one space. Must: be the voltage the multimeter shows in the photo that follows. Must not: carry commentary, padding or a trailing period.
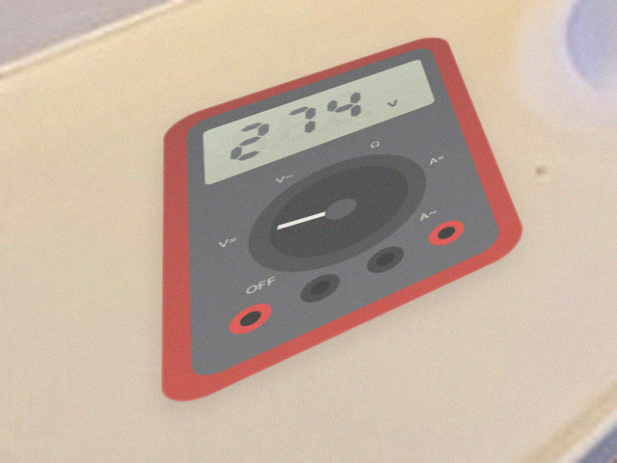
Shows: 274 V
